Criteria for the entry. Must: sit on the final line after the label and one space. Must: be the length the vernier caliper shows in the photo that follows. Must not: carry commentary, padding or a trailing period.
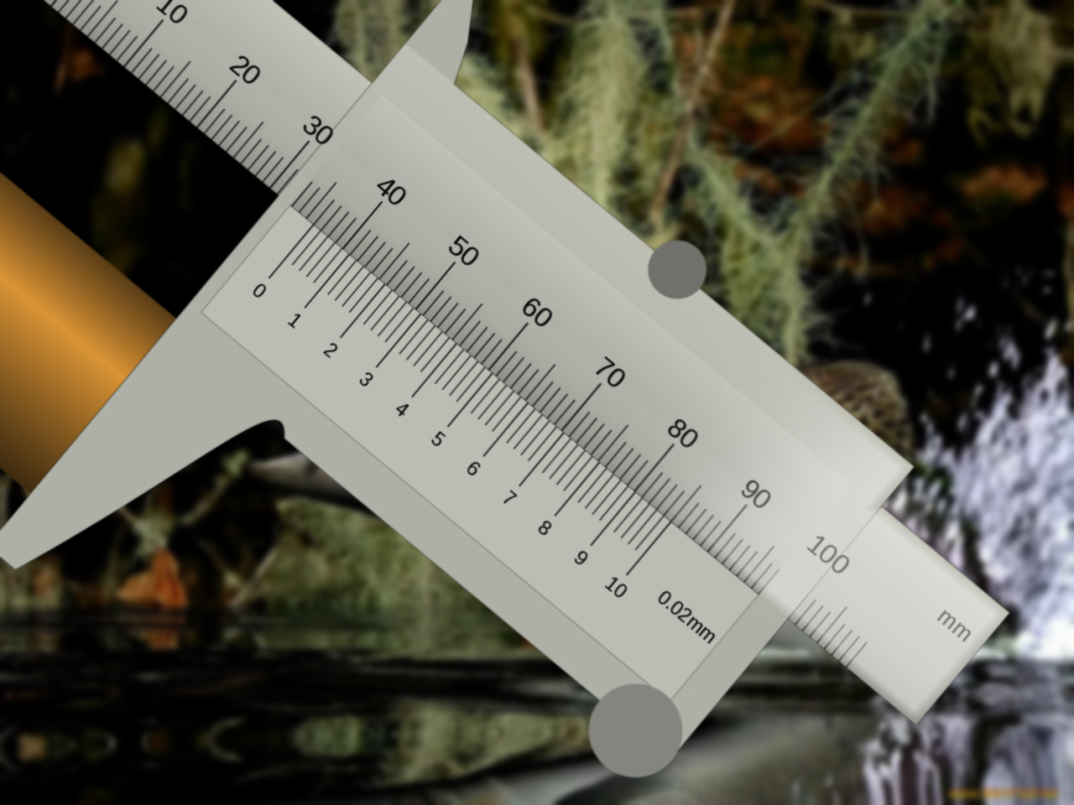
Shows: 36.0 mm
